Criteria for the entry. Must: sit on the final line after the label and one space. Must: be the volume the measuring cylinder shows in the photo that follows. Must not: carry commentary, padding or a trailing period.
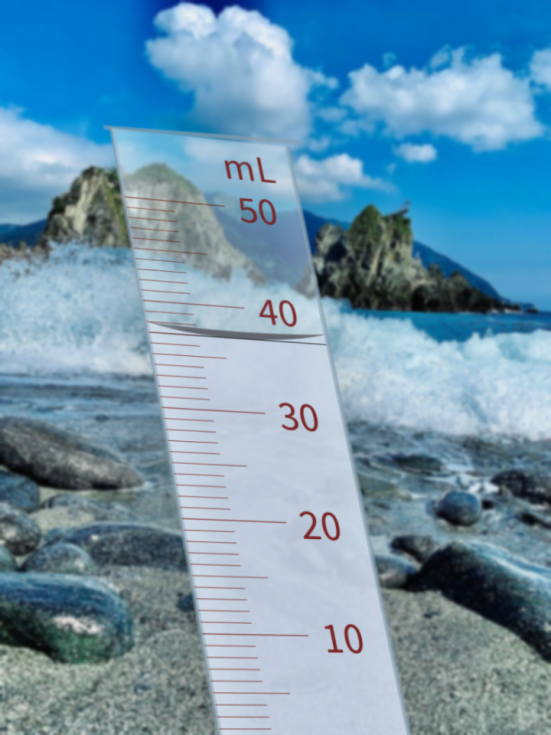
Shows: 37 mL
